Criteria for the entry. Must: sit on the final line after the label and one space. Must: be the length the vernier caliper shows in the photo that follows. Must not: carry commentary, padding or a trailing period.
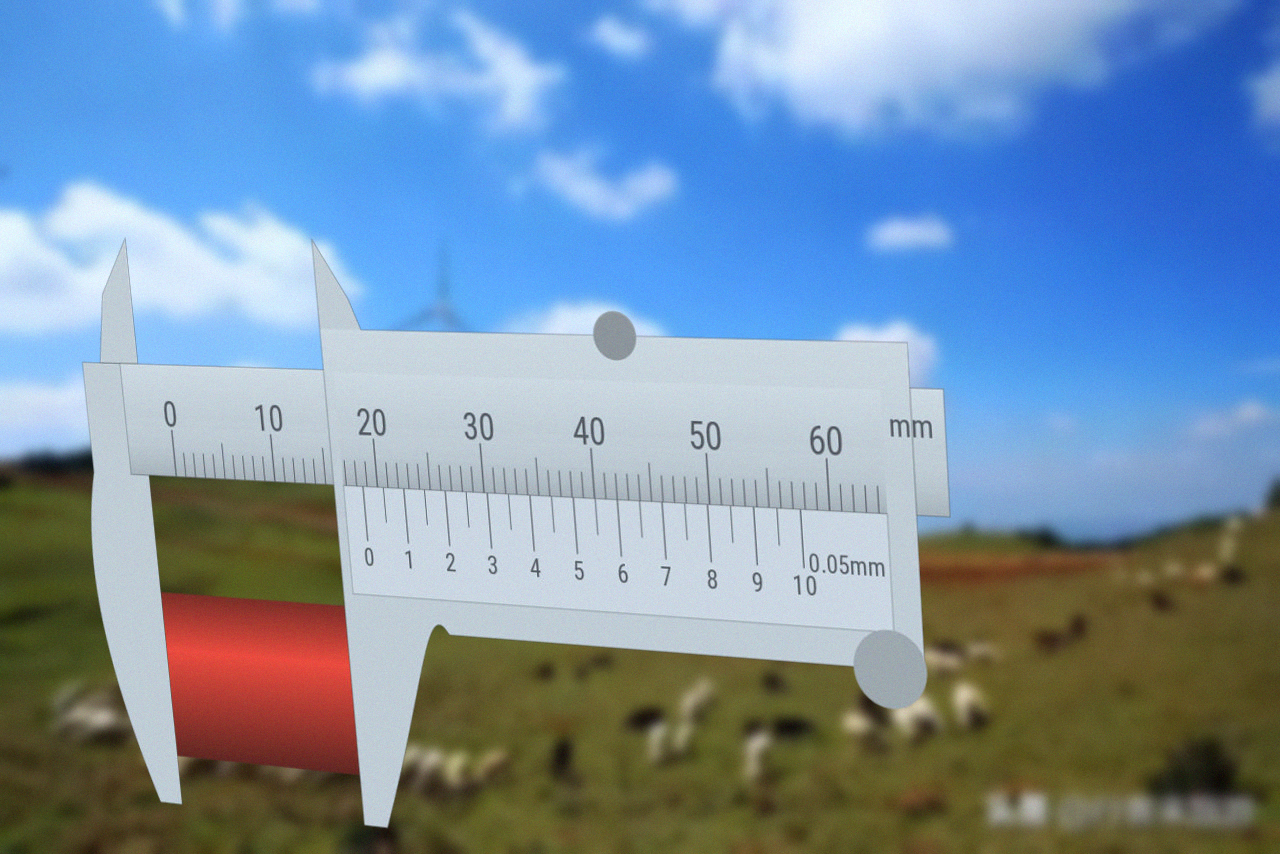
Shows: 18.6 mm
